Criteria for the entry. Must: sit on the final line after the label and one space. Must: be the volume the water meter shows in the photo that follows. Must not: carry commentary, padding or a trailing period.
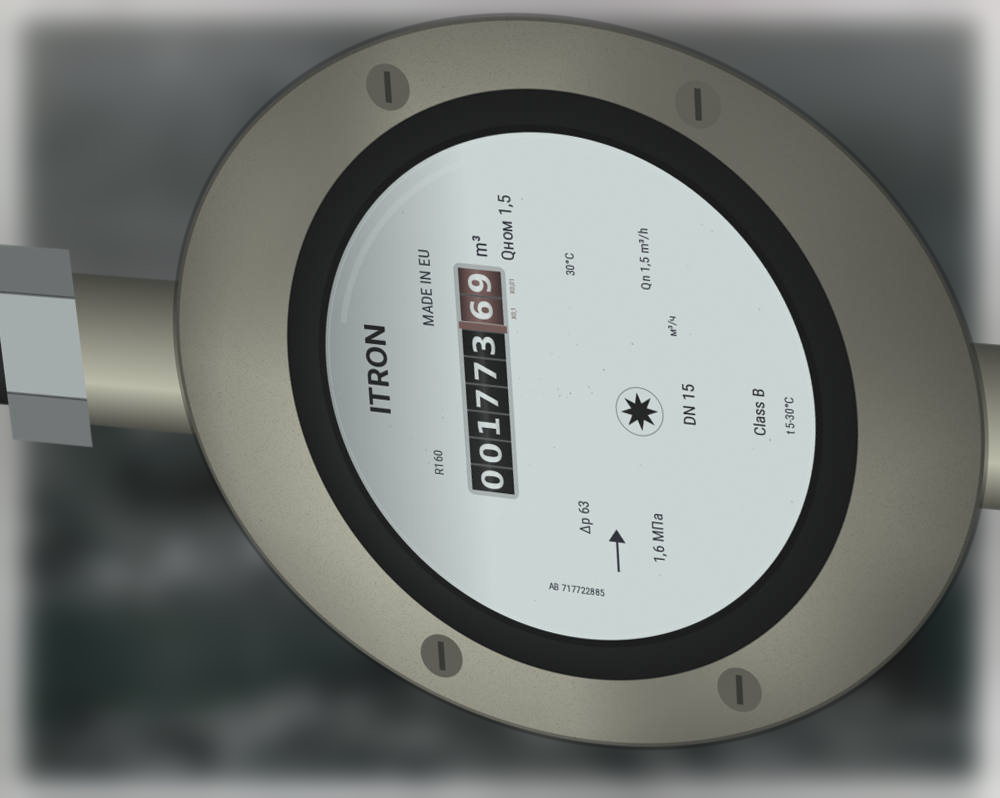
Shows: 1773.69 m³
